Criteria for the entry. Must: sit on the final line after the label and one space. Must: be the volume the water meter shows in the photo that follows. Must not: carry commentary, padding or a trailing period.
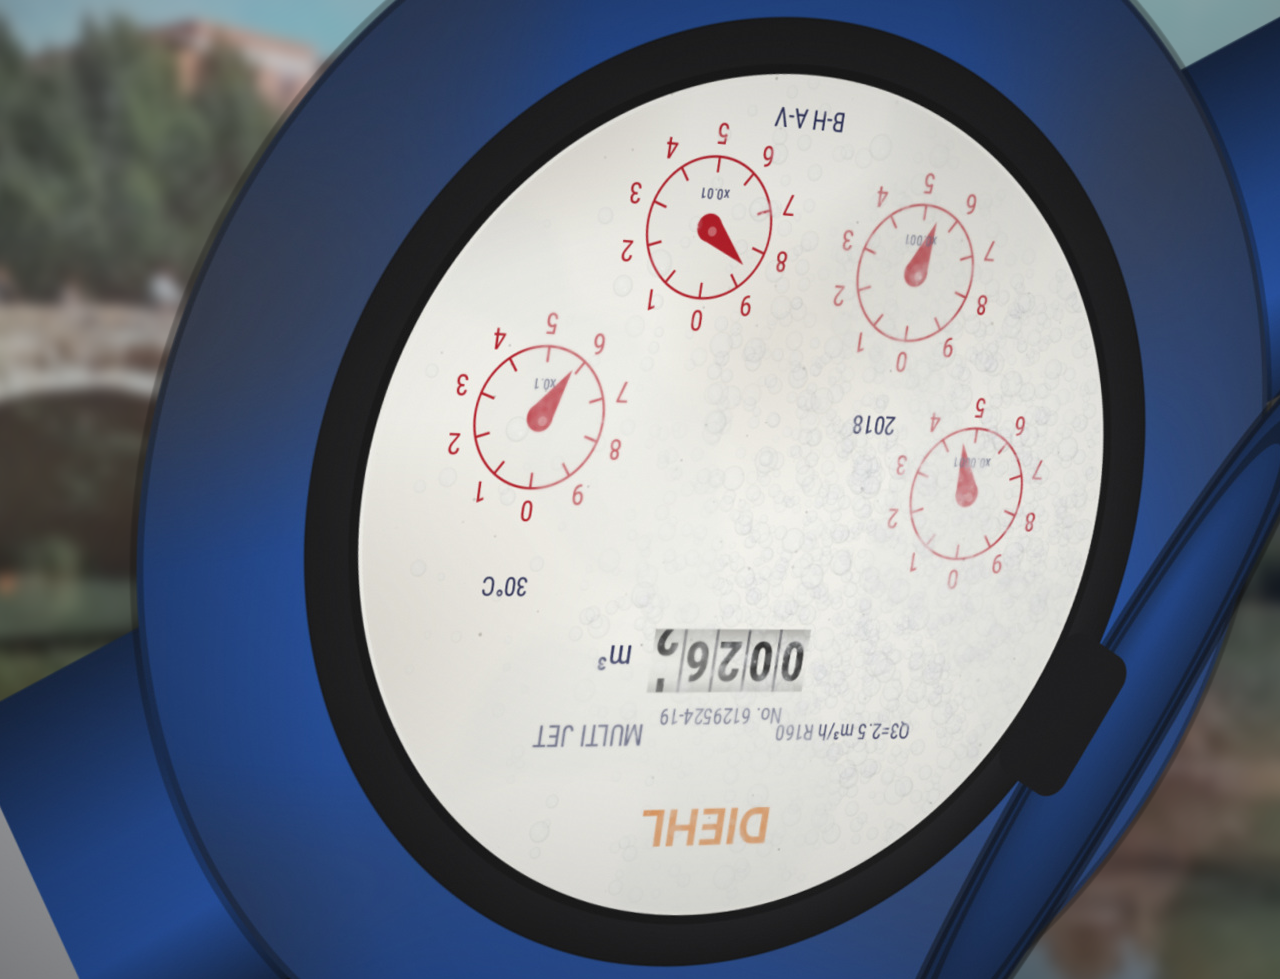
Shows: 261.5854 m³
